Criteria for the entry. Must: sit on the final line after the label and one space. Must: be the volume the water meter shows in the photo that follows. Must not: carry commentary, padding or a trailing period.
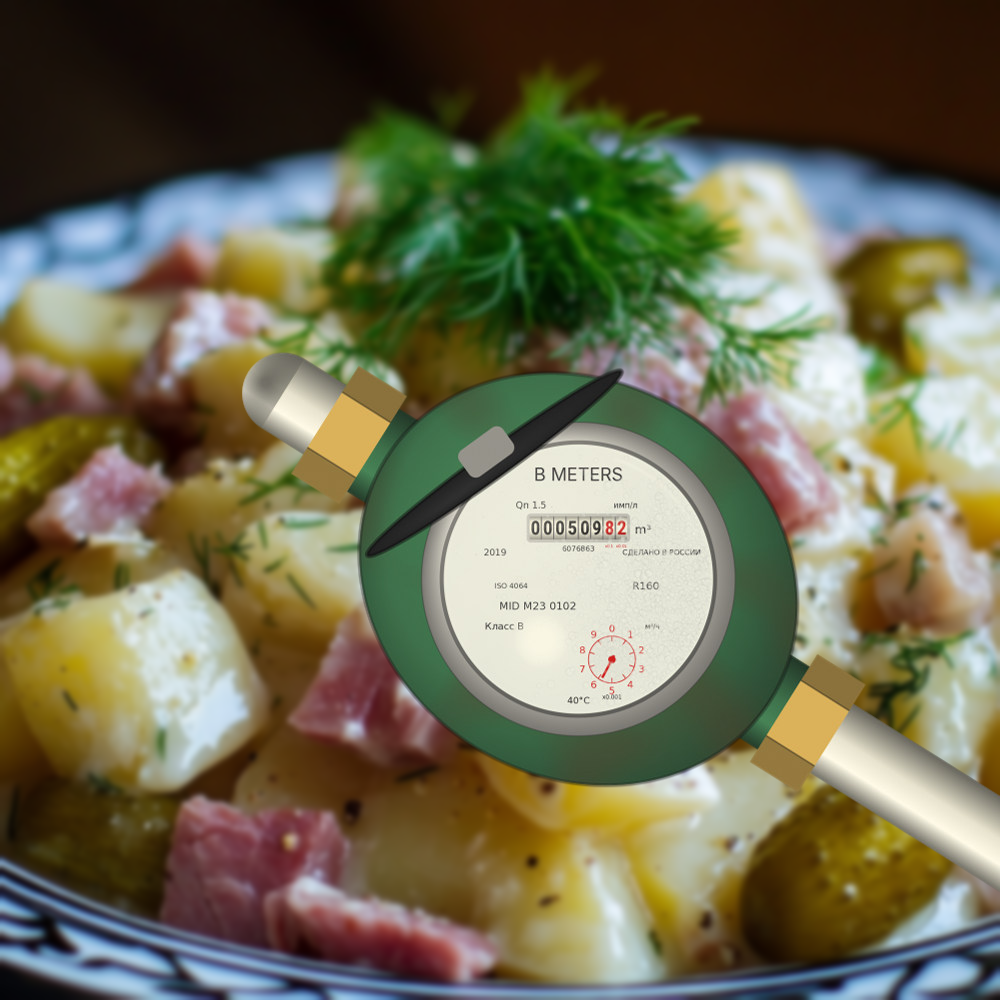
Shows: 509.825 m³
